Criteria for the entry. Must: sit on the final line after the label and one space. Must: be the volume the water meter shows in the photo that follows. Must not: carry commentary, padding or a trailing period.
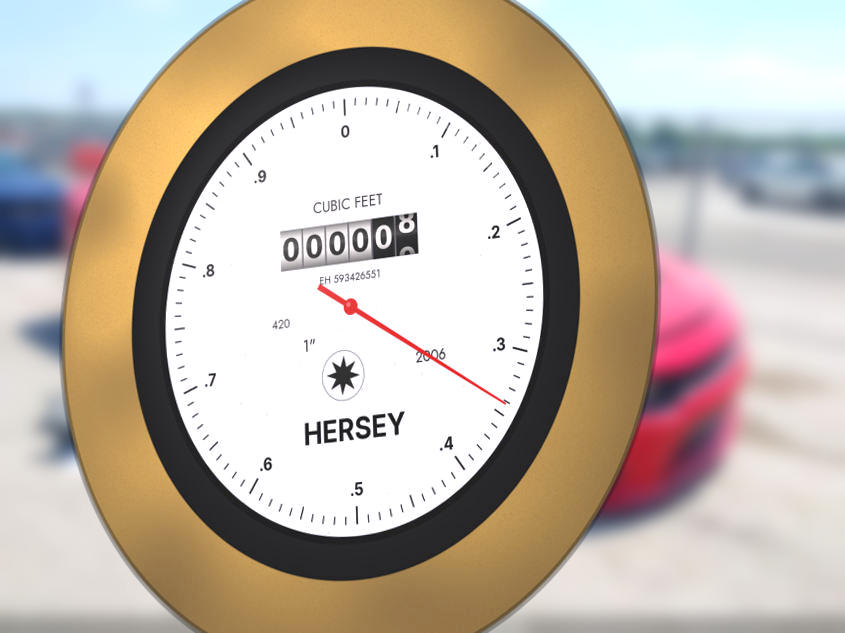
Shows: 8.34 ft³
